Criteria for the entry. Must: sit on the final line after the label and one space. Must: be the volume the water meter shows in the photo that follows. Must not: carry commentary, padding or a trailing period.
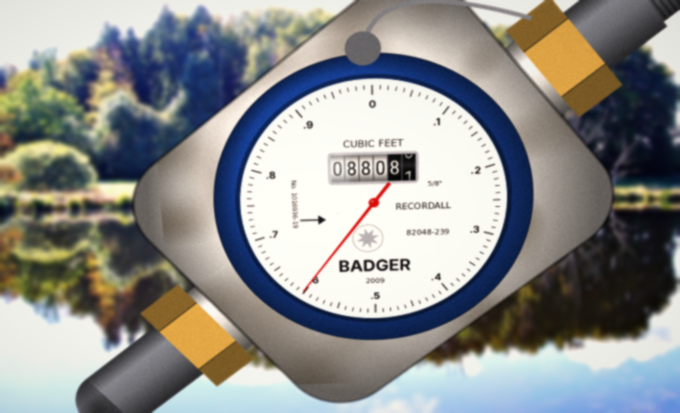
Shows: 88080.60 ft³
